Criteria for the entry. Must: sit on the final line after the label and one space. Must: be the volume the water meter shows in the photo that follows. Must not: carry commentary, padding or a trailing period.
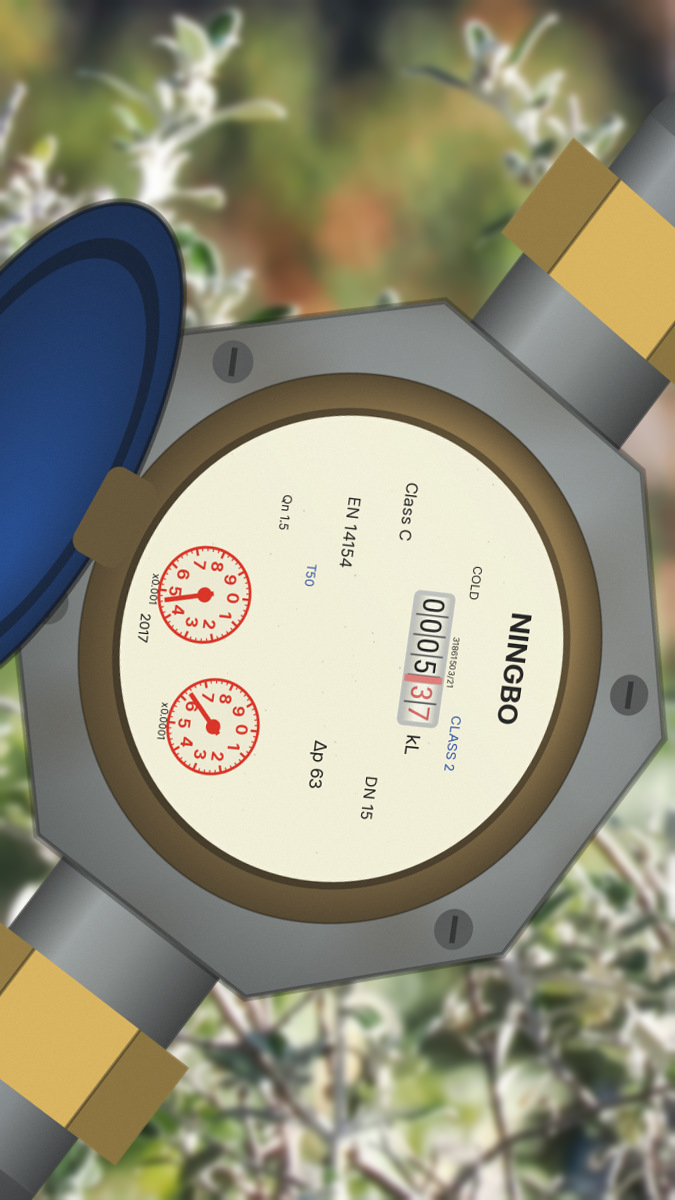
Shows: 5.3746 kL
